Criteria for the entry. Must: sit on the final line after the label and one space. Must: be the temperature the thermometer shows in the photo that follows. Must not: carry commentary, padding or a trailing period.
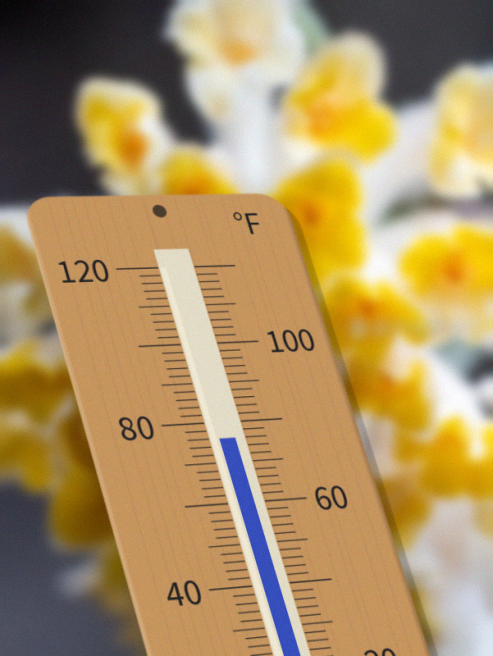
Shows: 76 °F
